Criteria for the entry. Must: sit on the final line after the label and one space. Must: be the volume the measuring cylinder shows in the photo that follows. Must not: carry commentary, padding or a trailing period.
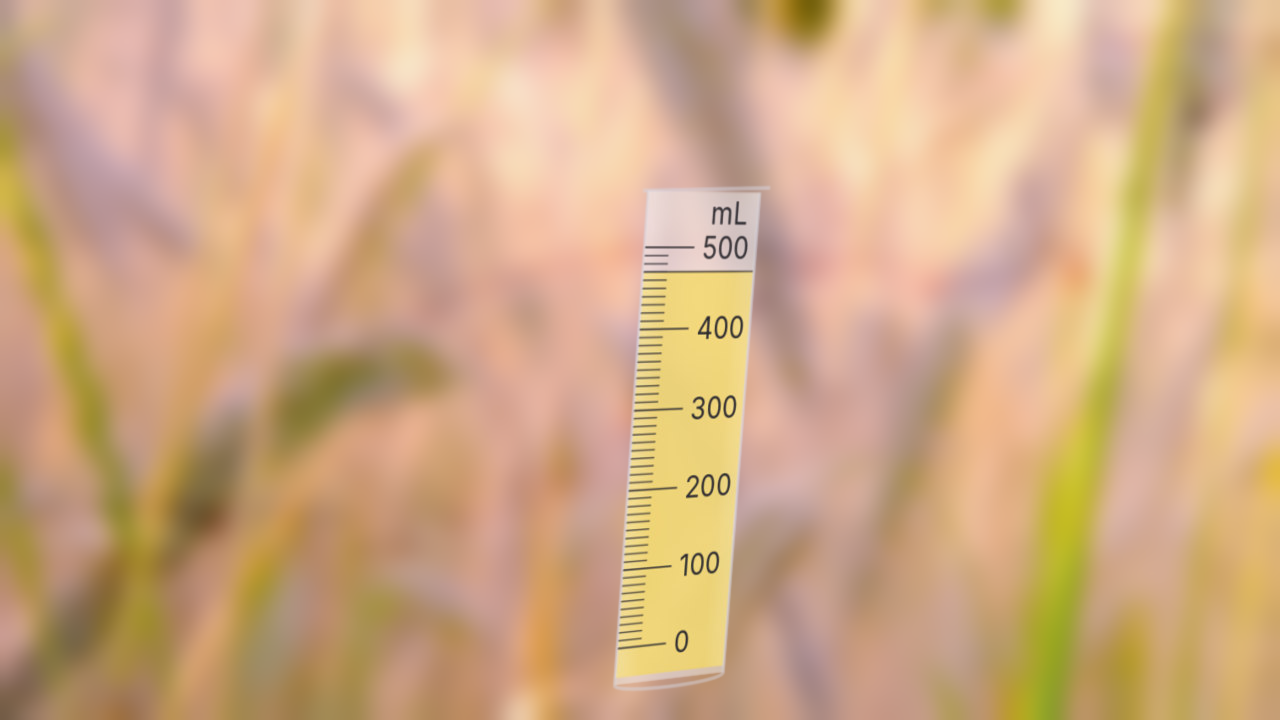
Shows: 470 mL
